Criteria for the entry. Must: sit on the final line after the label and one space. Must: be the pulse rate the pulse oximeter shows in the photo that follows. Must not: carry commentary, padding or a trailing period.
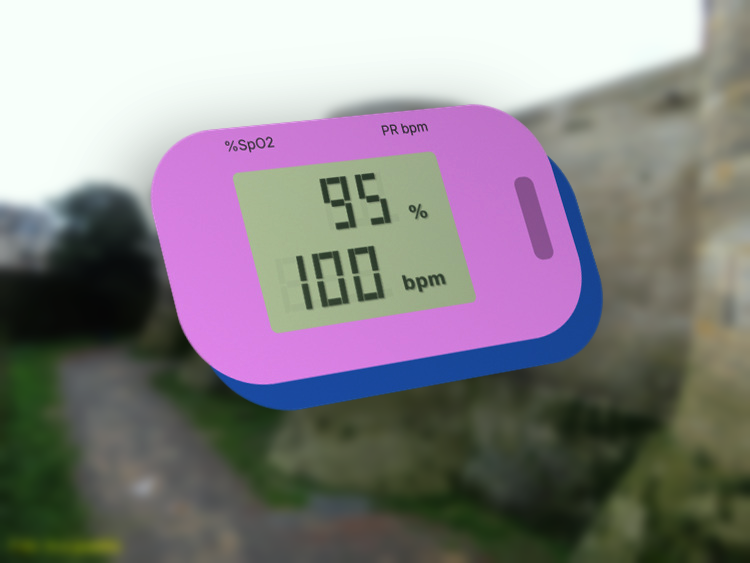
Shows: 100 bpm
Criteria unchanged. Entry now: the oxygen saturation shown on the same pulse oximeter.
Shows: 95 %
